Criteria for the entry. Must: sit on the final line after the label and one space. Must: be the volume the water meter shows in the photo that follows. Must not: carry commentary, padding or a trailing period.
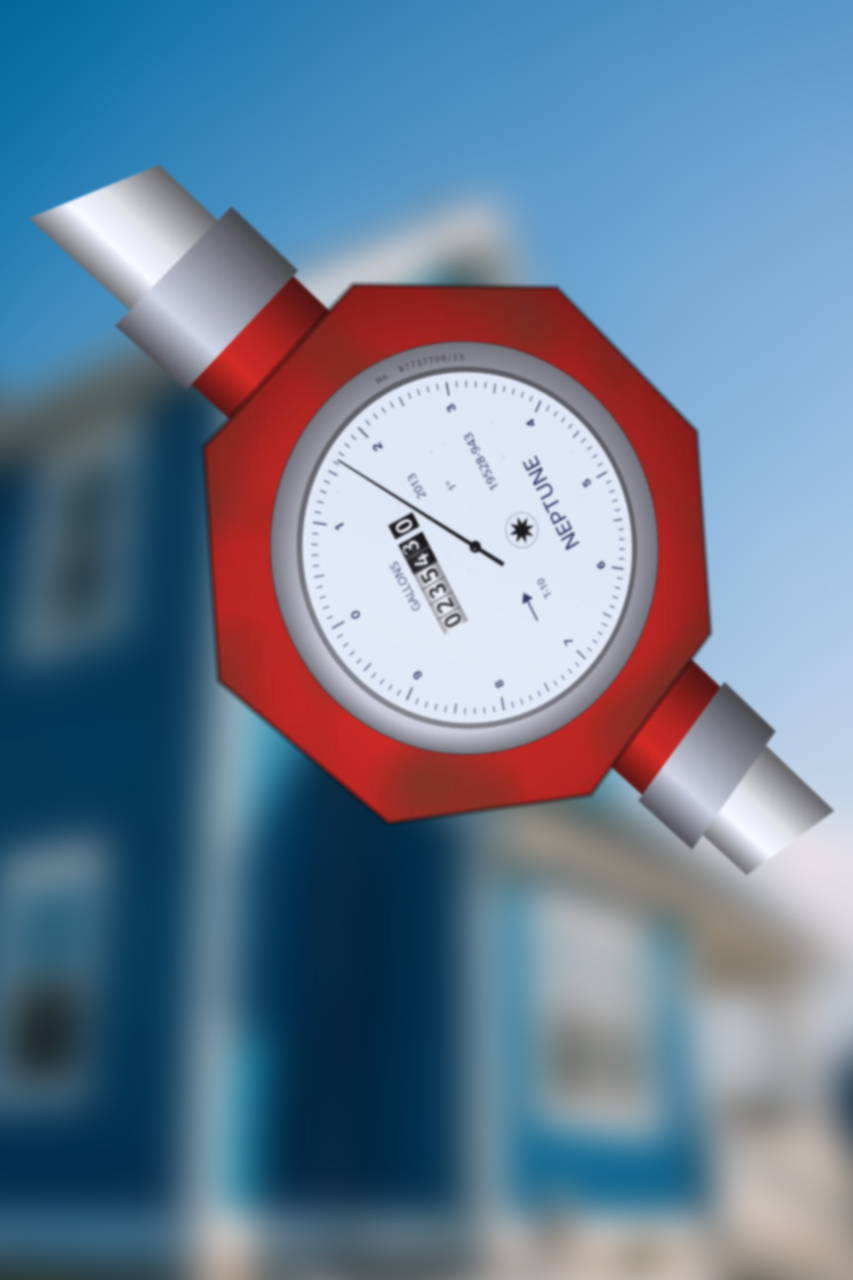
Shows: 235431.6 gal
